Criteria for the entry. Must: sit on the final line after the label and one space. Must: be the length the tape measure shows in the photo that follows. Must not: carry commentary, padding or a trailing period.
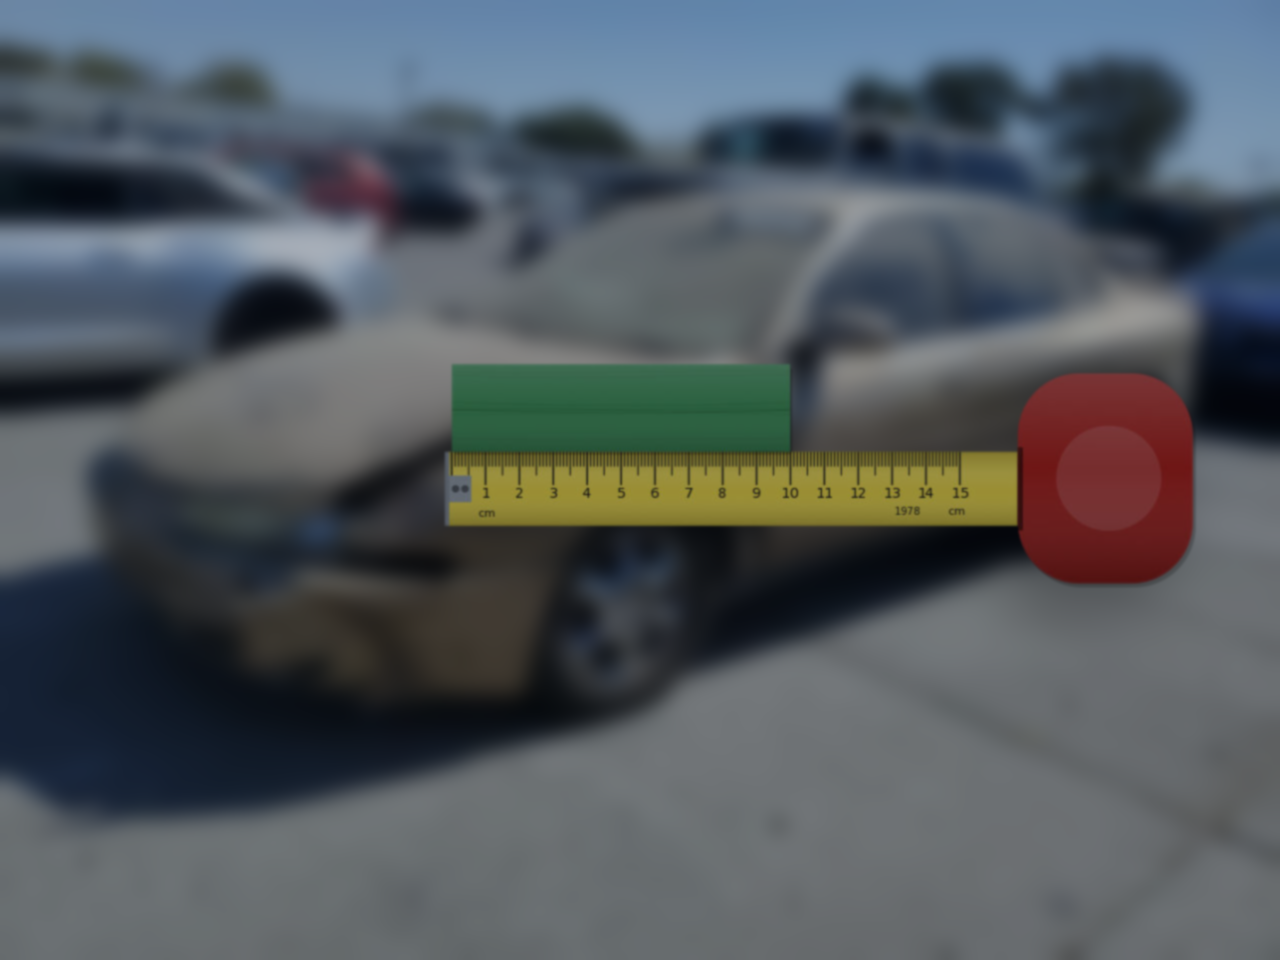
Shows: 10 cm
